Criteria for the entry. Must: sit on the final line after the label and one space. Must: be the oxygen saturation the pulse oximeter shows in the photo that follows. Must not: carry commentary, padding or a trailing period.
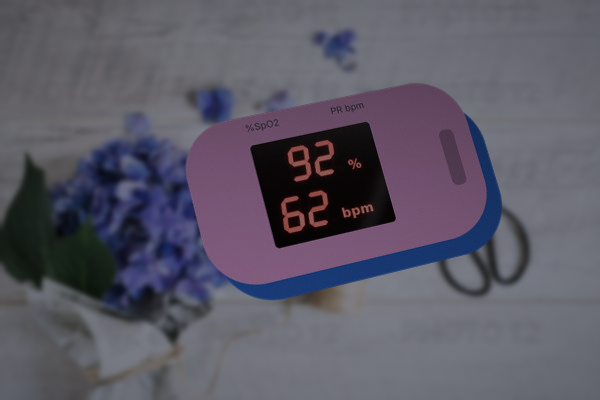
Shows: 92 %
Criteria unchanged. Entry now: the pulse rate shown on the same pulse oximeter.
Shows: 62 bpm
